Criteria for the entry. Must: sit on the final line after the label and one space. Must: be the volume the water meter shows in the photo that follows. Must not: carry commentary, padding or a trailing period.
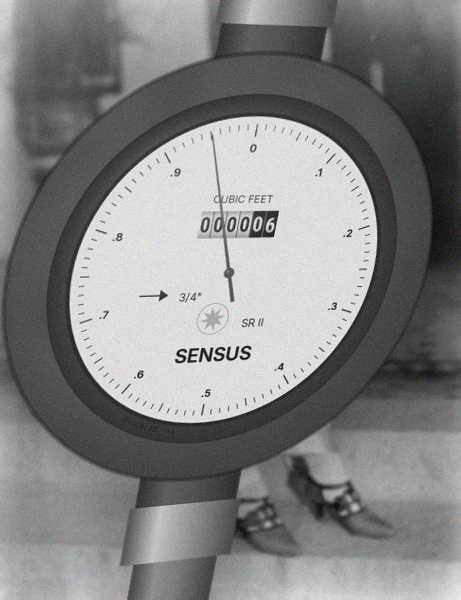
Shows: 5.95 ft³
